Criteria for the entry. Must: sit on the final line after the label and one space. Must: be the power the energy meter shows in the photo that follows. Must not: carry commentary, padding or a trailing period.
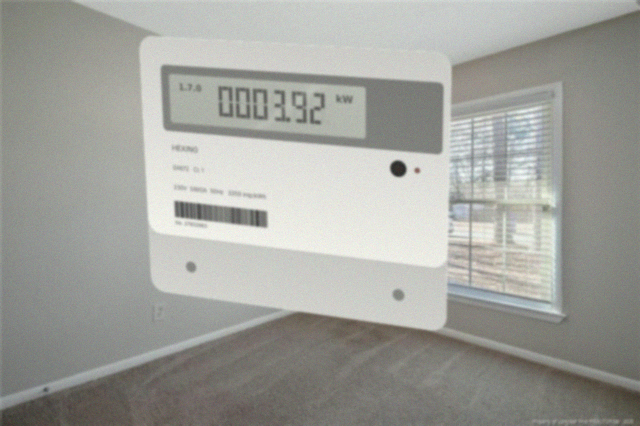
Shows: 3.92 kW
